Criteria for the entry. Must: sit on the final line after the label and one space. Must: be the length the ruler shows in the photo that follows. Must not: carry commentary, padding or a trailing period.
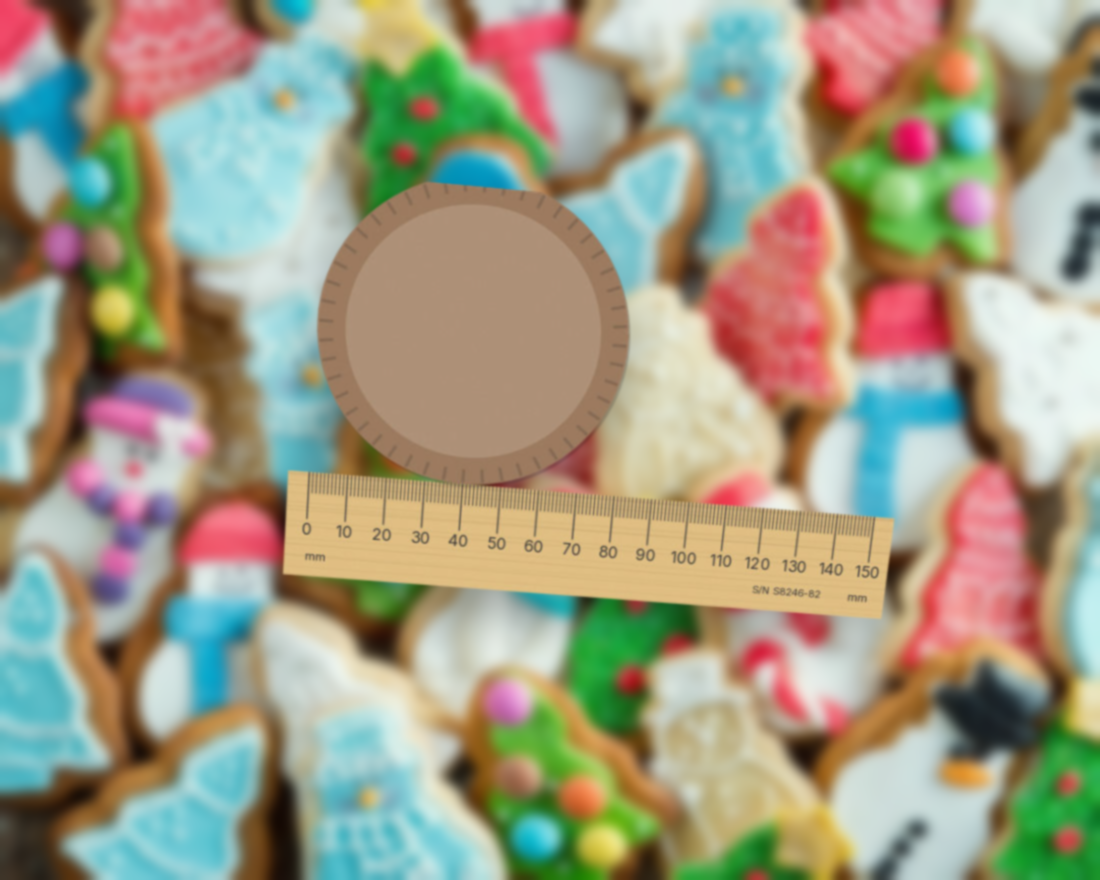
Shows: 80 mm
